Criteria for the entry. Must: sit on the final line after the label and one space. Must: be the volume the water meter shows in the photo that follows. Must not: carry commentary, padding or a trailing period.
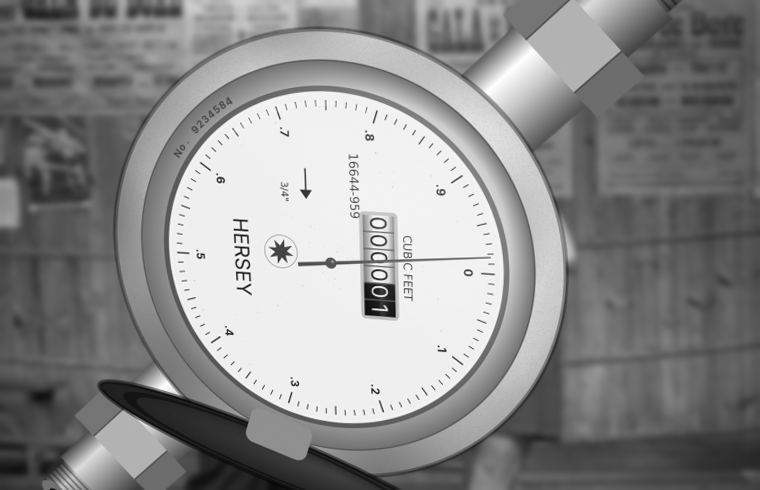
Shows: 0.98 ft³
